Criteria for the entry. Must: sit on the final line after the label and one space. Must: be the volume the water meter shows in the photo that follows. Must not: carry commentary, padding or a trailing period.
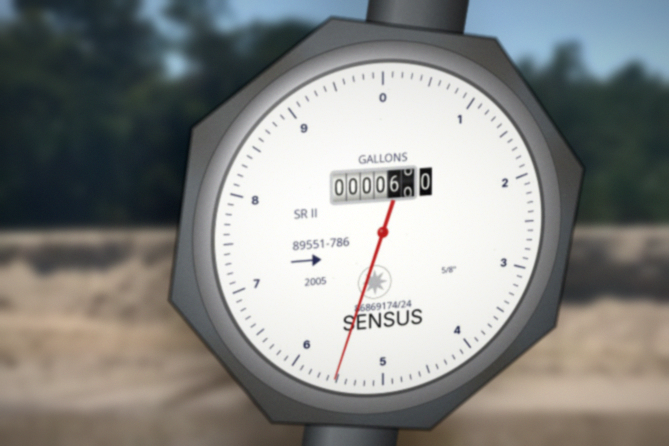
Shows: 685.5 gal
